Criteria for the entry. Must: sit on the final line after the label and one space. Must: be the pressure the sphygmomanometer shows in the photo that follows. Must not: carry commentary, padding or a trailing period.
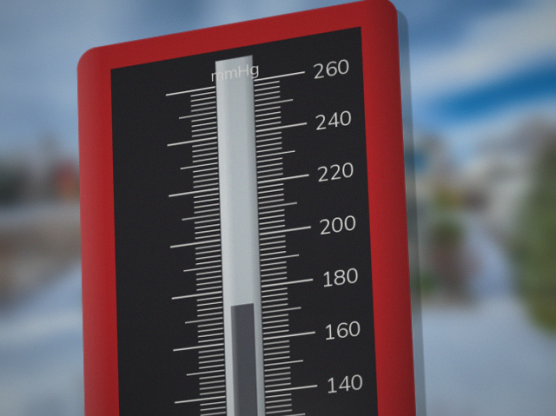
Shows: 174 mmHg
